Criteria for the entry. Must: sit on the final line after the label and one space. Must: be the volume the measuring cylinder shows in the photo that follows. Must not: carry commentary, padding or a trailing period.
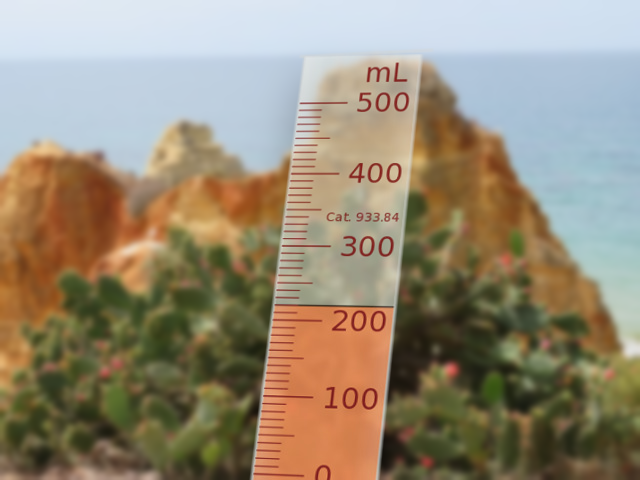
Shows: 220 mL
